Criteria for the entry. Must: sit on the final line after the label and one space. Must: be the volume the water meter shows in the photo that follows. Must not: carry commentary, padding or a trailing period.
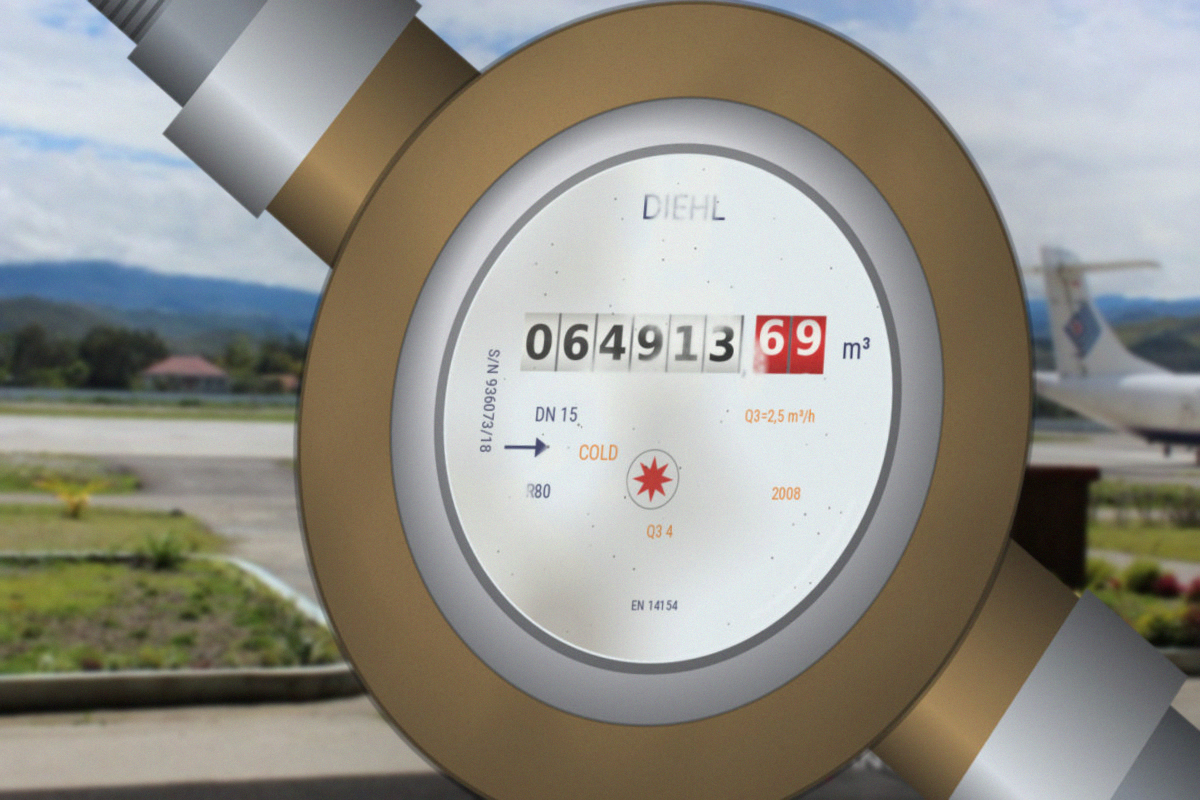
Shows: 64913.69 m³
